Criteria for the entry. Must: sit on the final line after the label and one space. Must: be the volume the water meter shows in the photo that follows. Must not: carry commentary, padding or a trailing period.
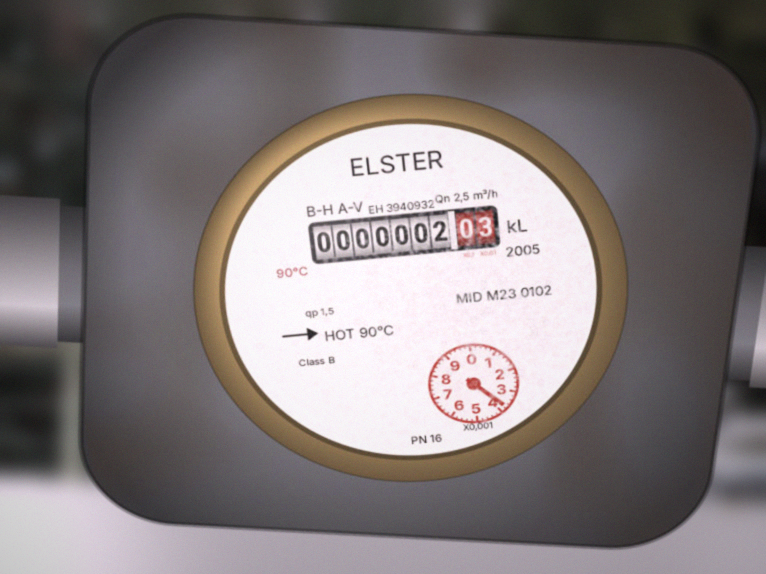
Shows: 2.033 kL
